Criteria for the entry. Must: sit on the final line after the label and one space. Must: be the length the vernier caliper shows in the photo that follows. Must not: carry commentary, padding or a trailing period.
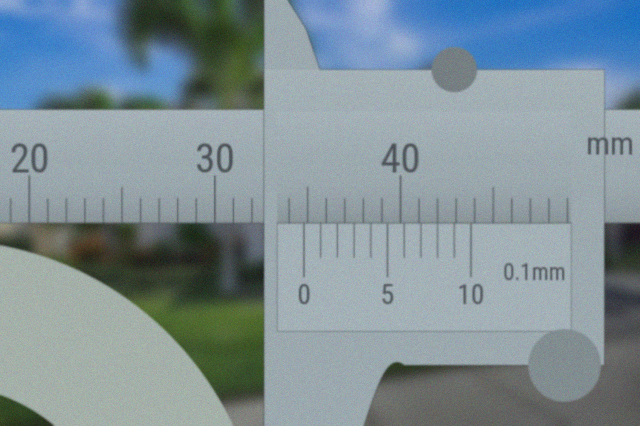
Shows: 34.8 mm
